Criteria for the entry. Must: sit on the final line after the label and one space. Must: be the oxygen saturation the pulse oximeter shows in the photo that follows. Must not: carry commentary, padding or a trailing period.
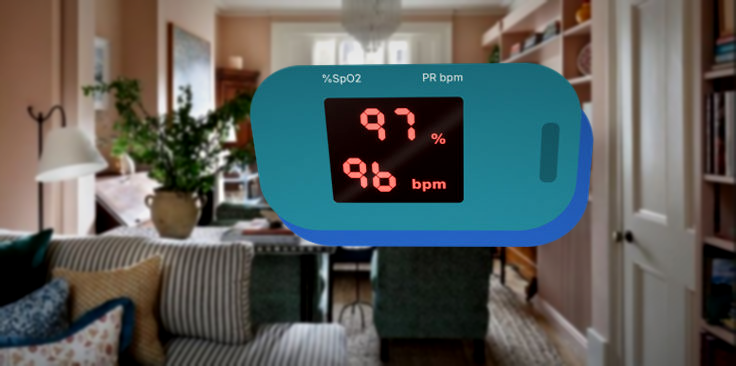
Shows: 97 %
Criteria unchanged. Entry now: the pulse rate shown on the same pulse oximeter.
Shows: 96 bpm
